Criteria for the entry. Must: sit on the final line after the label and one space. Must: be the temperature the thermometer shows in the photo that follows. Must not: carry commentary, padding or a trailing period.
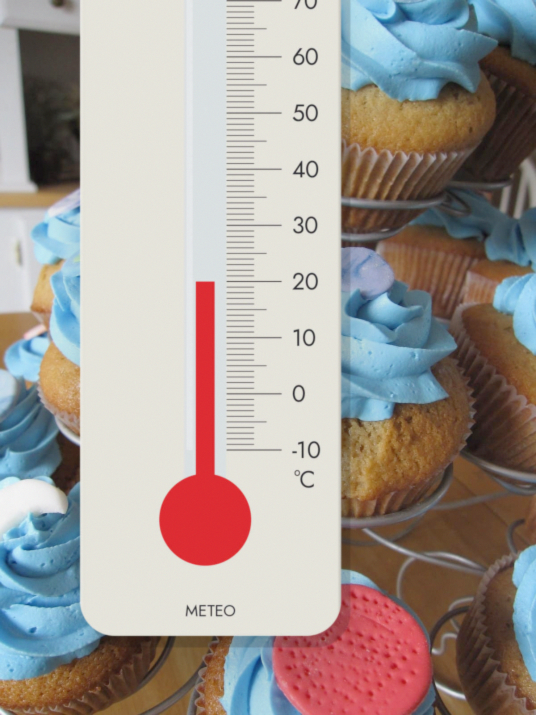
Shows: 20 °C
